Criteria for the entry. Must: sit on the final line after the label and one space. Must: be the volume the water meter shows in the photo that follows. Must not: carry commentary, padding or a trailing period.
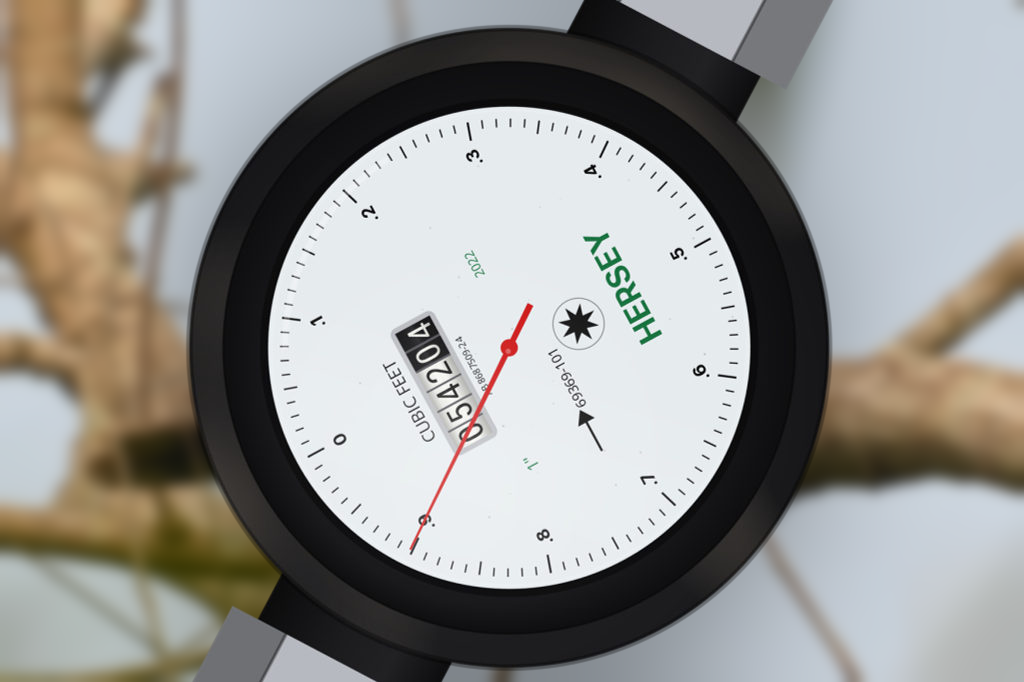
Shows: 54203.90 ft³
